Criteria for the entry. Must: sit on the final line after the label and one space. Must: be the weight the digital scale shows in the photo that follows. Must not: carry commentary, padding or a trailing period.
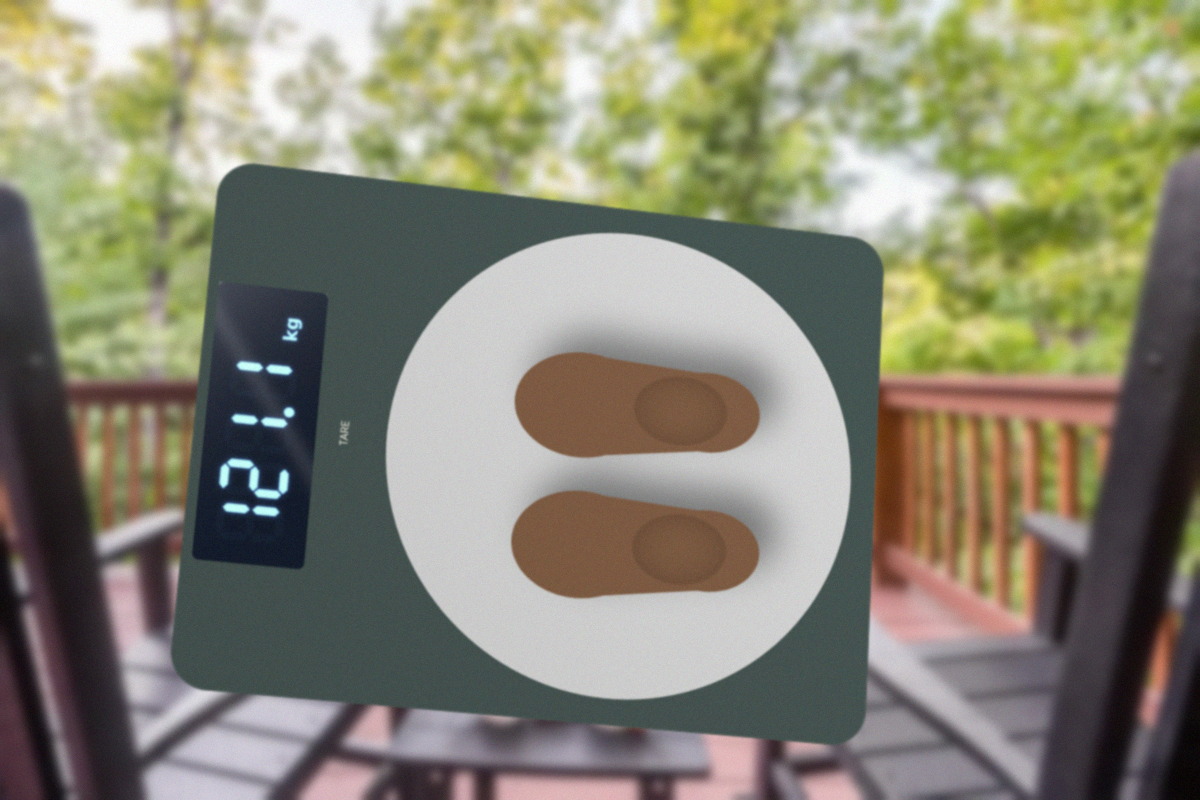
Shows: 121.1 kg
